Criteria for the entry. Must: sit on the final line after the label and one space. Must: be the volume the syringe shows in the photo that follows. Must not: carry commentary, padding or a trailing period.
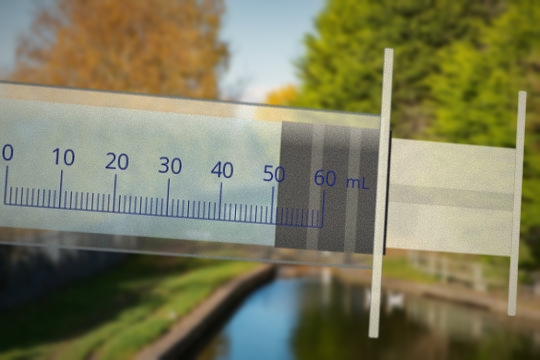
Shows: 51 mL
